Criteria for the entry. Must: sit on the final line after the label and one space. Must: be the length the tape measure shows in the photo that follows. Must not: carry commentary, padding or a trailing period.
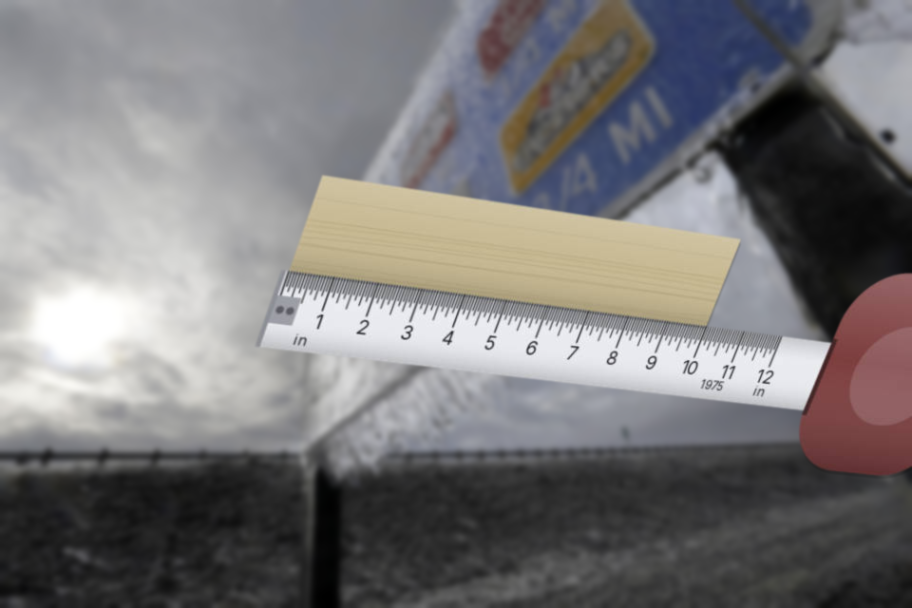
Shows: 10 in
